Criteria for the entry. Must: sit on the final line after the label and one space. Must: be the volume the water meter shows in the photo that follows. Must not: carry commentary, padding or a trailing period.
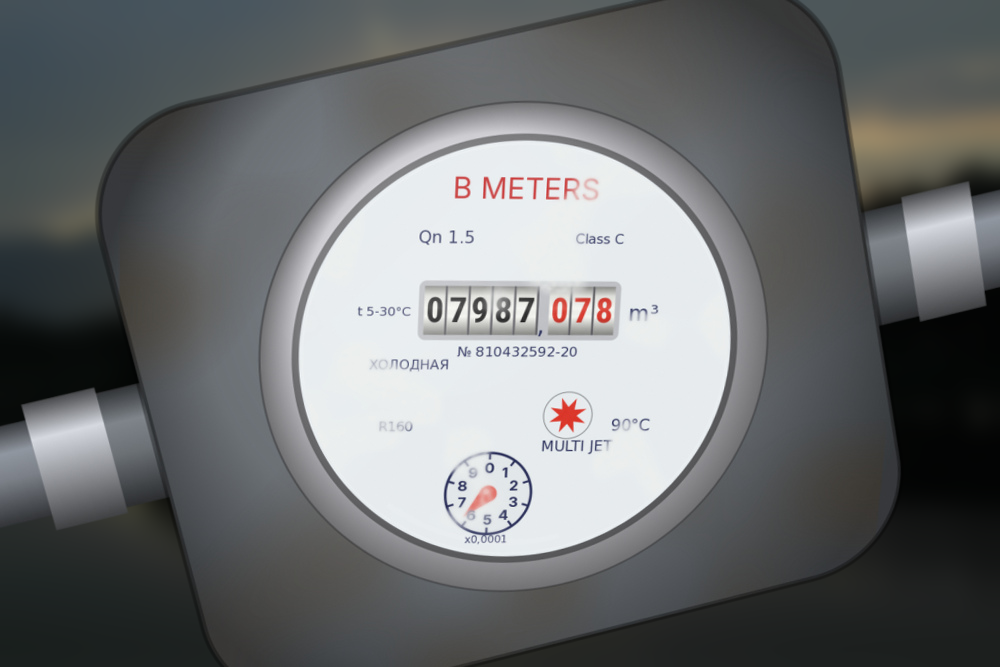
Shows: 7987.0786 m³
